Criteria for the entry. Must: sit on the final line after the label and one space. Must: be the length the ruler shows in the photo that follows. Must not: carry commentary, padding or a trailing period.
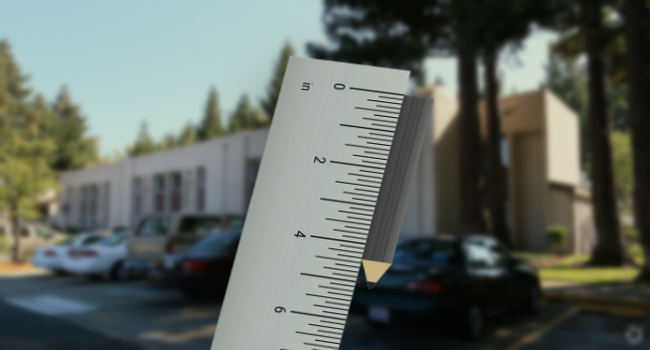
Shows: 5.125 in
